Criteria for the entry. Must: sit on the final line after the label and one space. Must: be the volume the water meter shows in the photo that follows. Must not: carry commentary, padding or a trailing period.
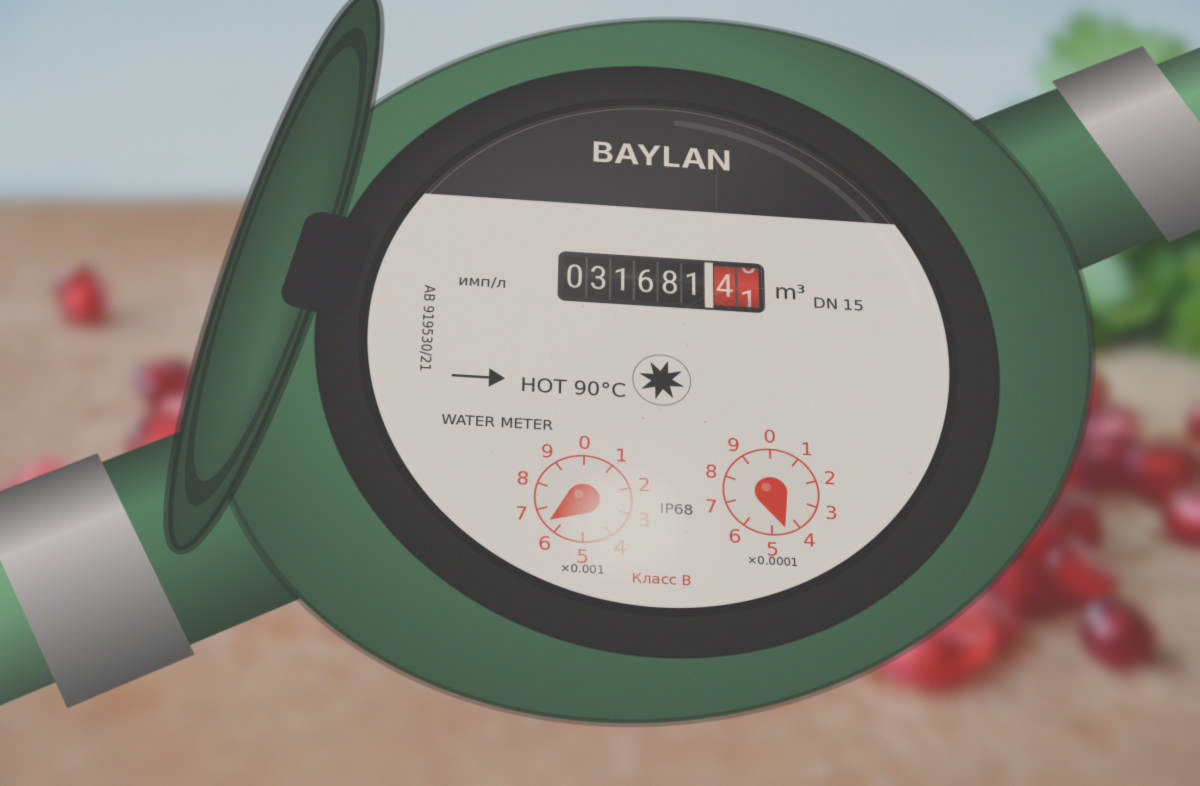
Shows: 31681.4064 m³
